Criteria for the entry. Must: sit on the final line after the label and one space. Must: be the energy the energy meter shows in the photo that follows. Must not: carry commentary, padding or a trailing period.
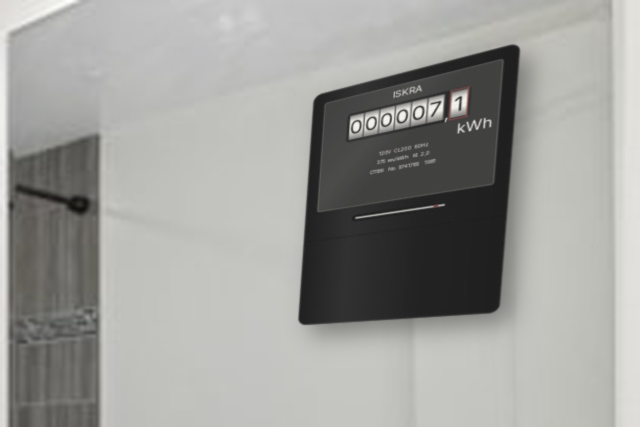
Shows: 7.1 kWh
